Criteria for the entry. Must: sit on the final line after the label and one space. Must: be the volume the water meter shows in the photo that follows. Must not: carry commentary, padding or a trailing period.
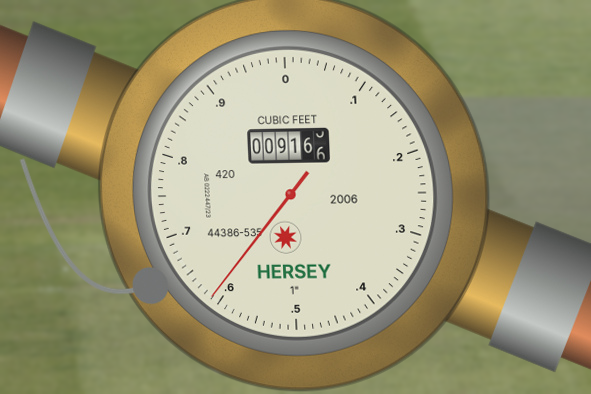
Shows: 9165.61 ft³
